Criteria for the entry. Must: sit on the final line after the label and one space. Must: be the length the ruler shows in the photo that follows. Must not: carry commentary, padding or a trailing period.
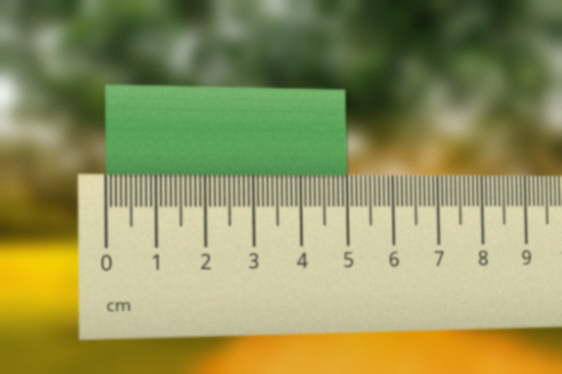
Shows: 5 cm
